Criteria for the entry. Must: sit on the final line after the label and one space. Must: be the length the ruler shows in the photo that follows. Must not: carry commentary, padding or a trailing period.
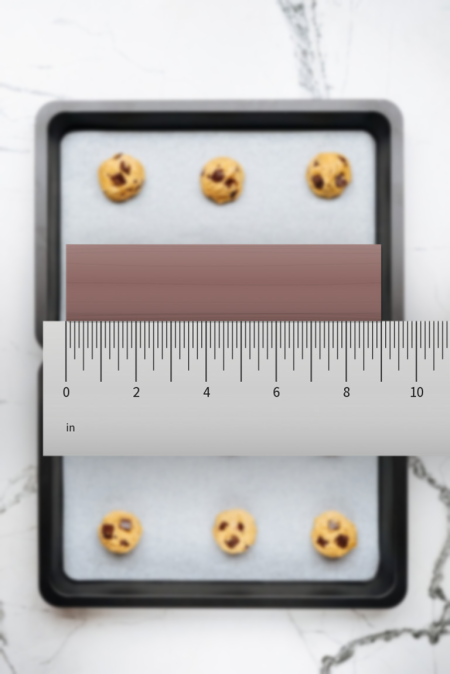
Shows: 9 in
